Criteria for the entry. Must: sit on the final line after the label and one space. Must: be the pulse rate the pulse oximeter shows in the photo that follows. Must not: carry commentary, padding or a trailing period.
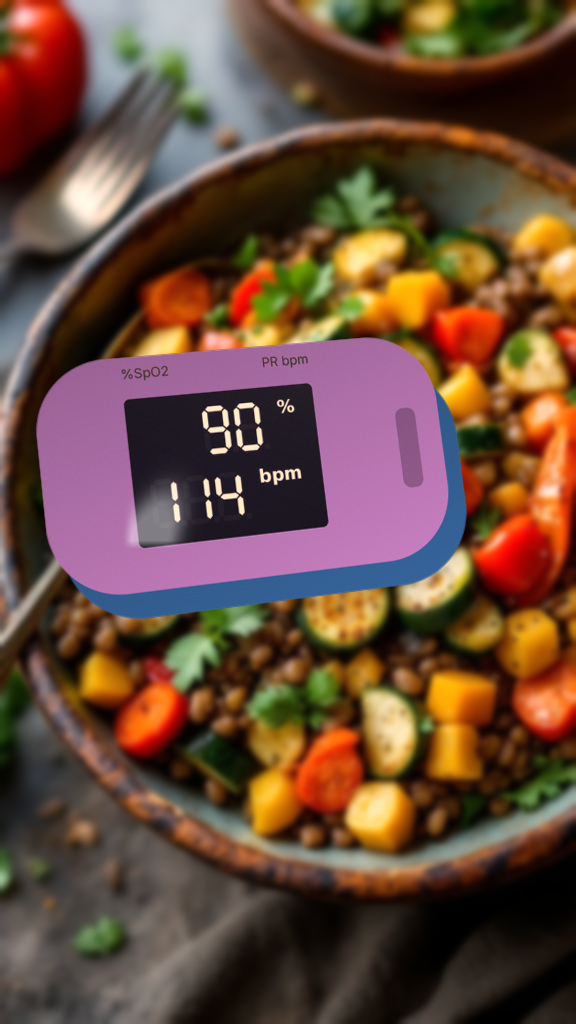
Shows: 114 bpm
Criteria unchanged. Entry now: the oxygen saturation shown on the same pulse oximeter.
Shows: 90 %
